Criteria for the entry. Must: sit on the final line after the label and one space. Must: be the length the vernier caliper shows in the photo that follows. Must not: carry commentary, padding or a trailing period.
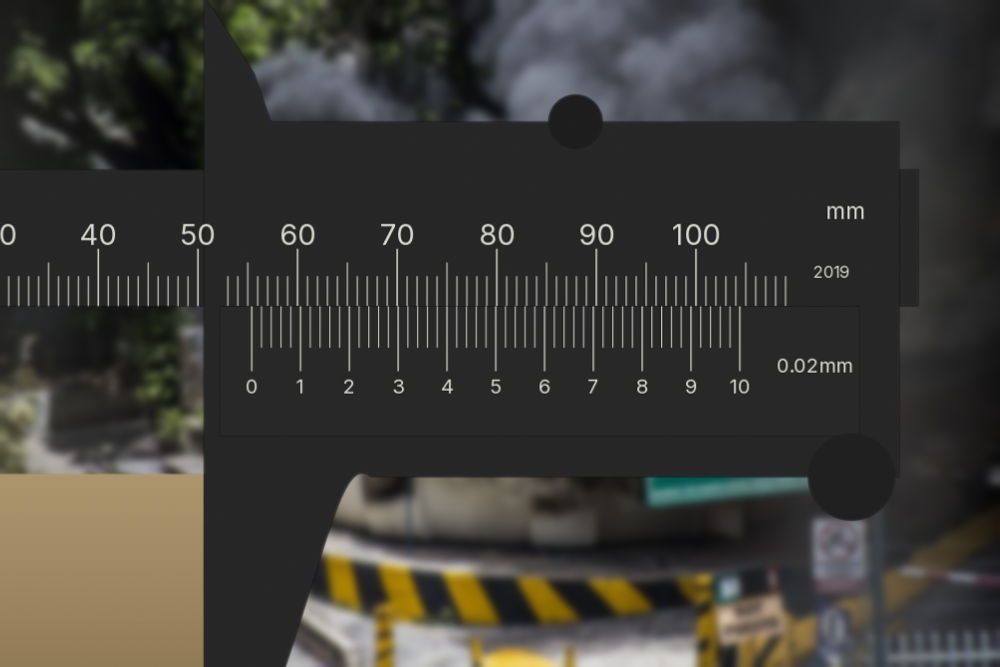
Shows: 55.4 mm
